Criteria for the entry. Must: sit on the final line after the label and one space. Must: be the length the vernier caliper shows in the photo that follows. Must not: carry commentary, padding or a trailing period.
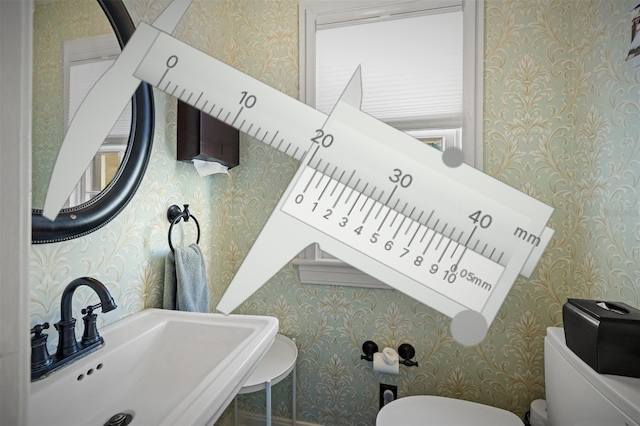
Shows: 21.2 mm
